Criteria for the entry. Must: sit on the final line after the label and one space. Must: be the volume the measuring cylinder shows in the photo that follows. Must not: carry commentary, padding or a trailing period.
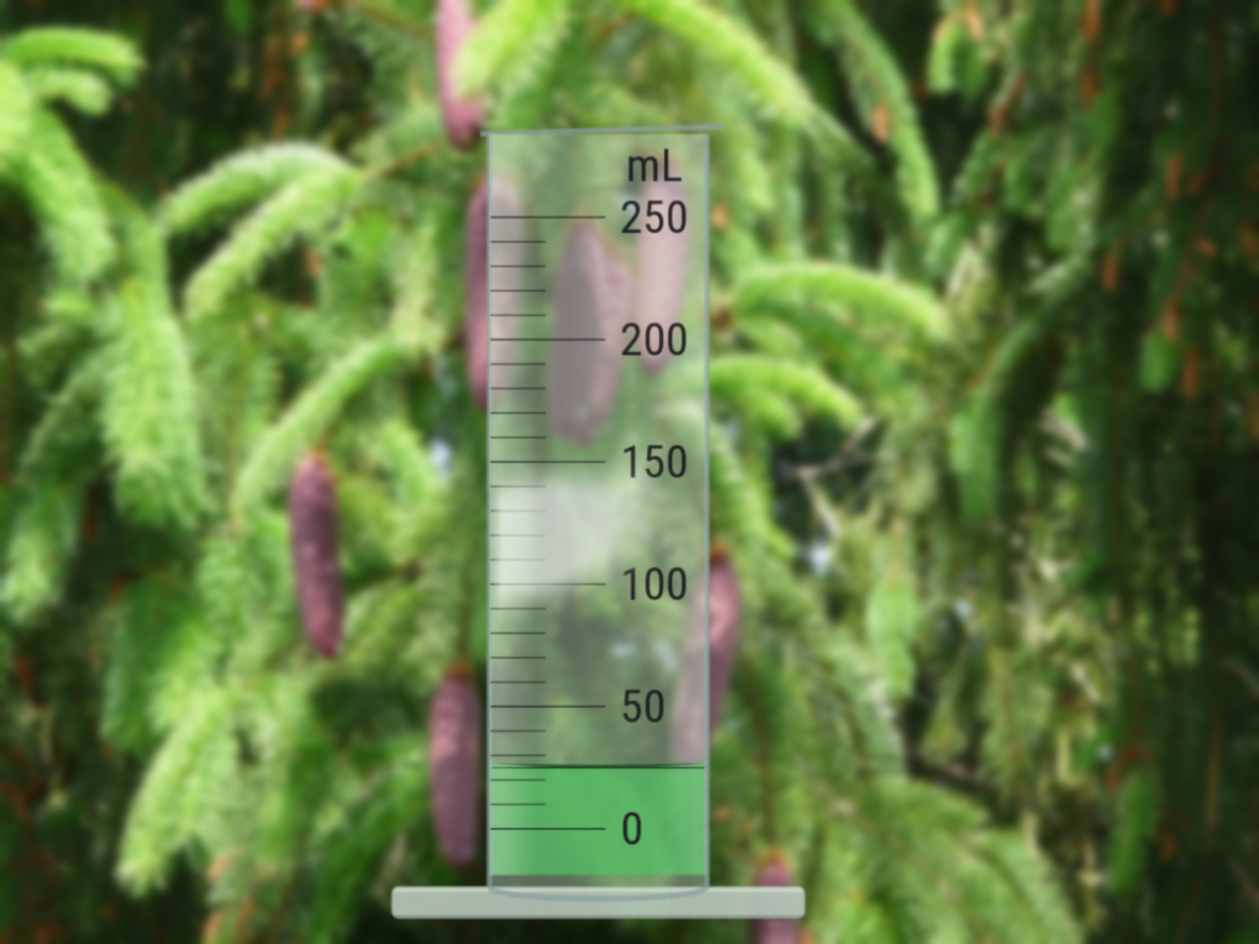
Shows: 25 mL
